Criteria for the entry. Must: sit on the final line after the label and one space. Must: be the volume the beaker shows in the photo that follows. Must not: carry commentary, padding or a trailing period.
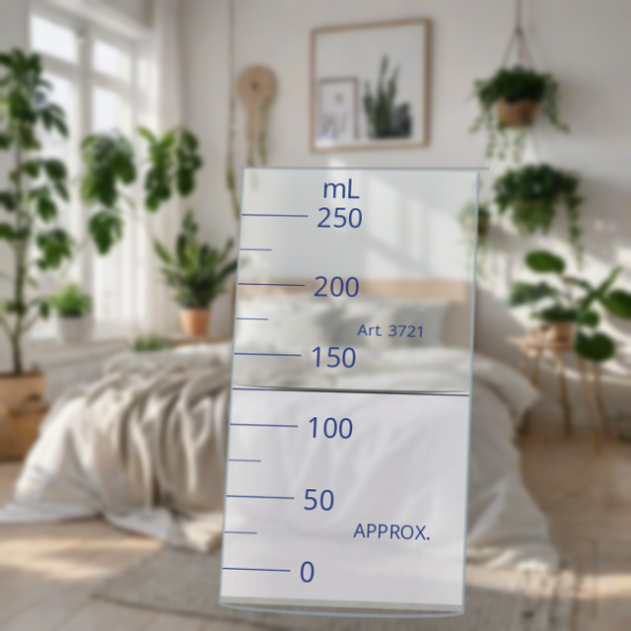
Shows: 125 mL
